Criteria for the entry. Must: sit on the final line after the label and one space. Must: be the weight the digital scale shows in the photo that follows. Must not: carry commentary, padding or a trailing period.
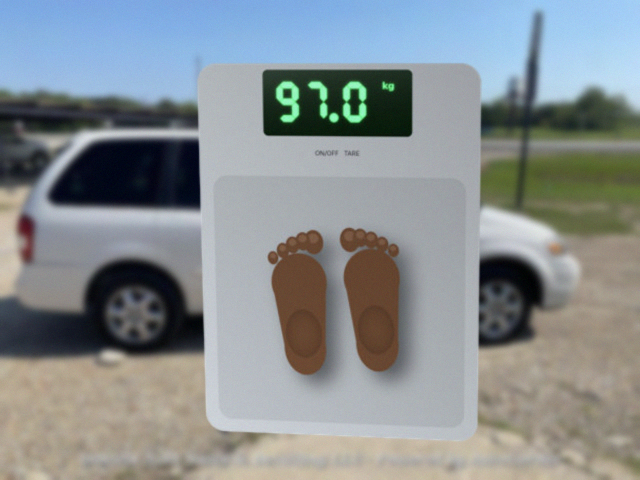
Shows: 97.0 kg
